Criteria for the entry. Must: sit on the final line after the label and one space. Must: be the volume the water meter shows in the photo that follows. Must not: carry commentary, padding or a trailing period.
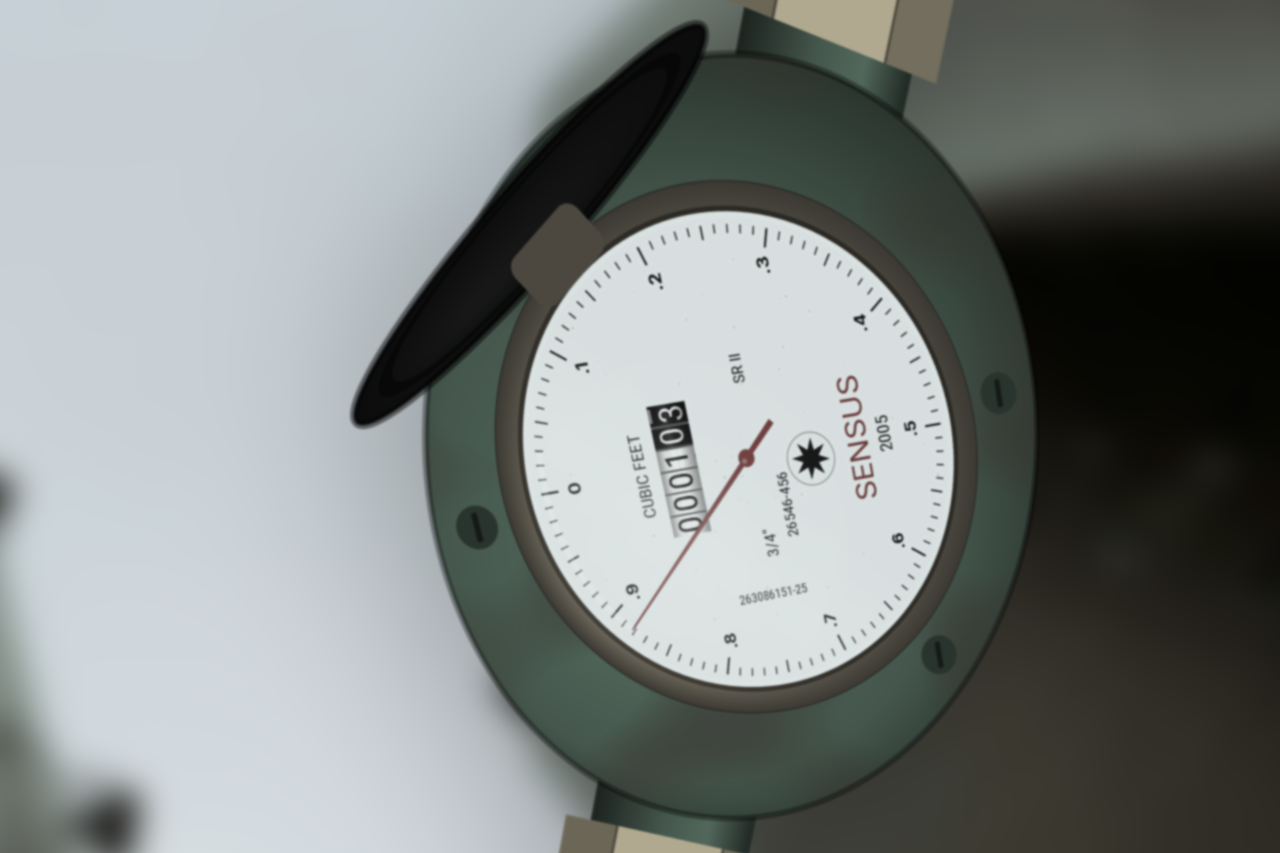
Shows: 102.88 ft³
